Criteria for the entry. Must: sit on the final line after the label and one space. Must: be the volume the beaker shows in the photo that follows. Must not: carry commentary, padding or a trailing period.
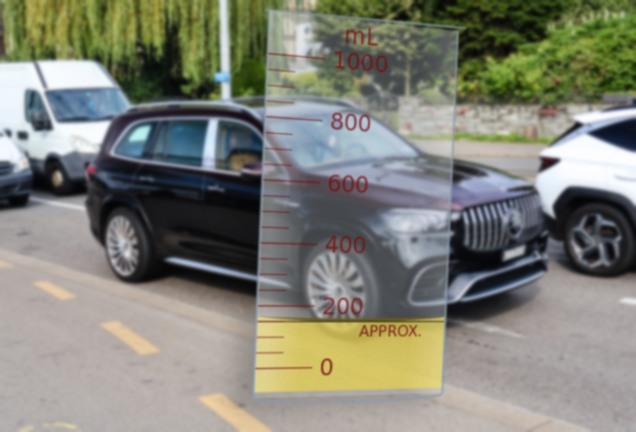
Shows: 150 mL
